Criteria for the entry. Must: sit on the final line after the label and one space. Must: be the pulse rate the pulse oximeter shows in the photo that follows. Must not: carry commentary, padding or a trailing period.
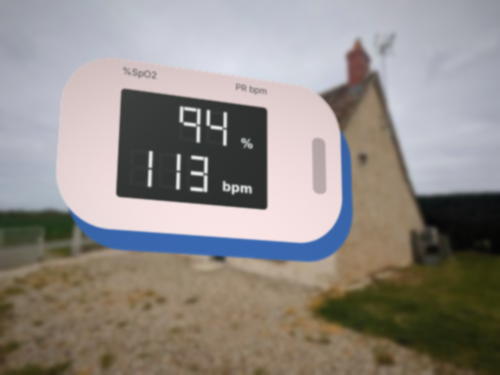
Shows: 113 bpm
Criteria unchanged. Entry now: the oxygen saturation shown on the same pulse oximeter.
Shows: 94 %
